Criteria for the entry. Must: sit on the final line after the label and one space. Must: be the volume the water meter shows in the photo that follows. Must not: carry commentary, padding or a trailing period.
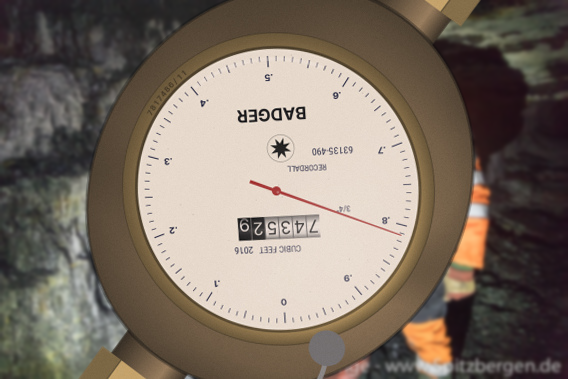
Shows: 743528.81 ft³
